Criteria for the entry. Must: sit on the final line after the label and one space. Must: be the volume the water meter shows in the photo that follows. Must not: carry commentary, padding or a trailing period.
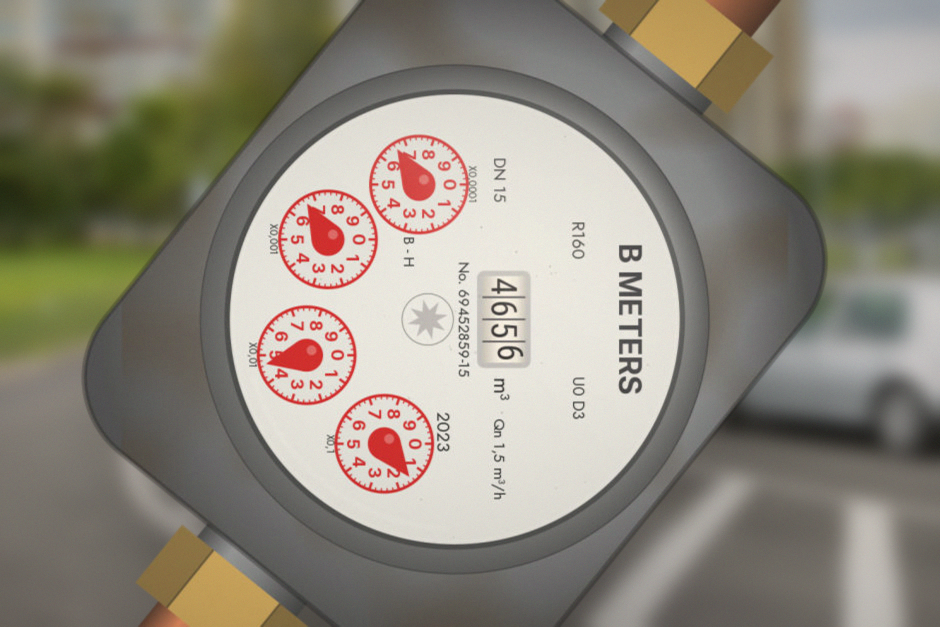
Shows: 4656.1466 m³
